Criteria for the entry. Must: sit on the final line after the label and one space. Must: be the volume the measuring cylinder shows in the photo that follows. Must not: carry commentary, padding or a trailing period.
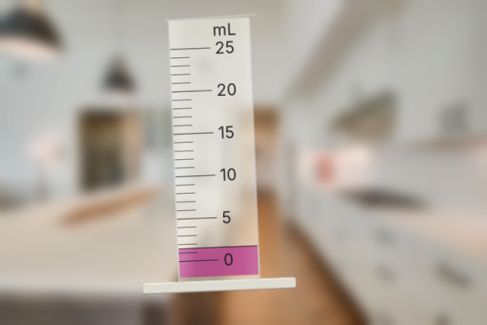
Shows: 1.5 mL
